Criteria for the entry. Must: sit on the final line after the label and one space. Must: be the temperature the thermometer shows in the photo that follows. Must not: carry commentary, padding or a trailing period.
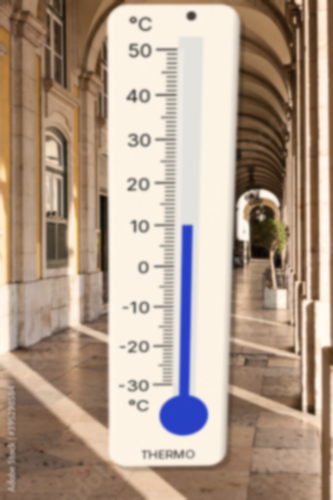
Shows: 10 °C
